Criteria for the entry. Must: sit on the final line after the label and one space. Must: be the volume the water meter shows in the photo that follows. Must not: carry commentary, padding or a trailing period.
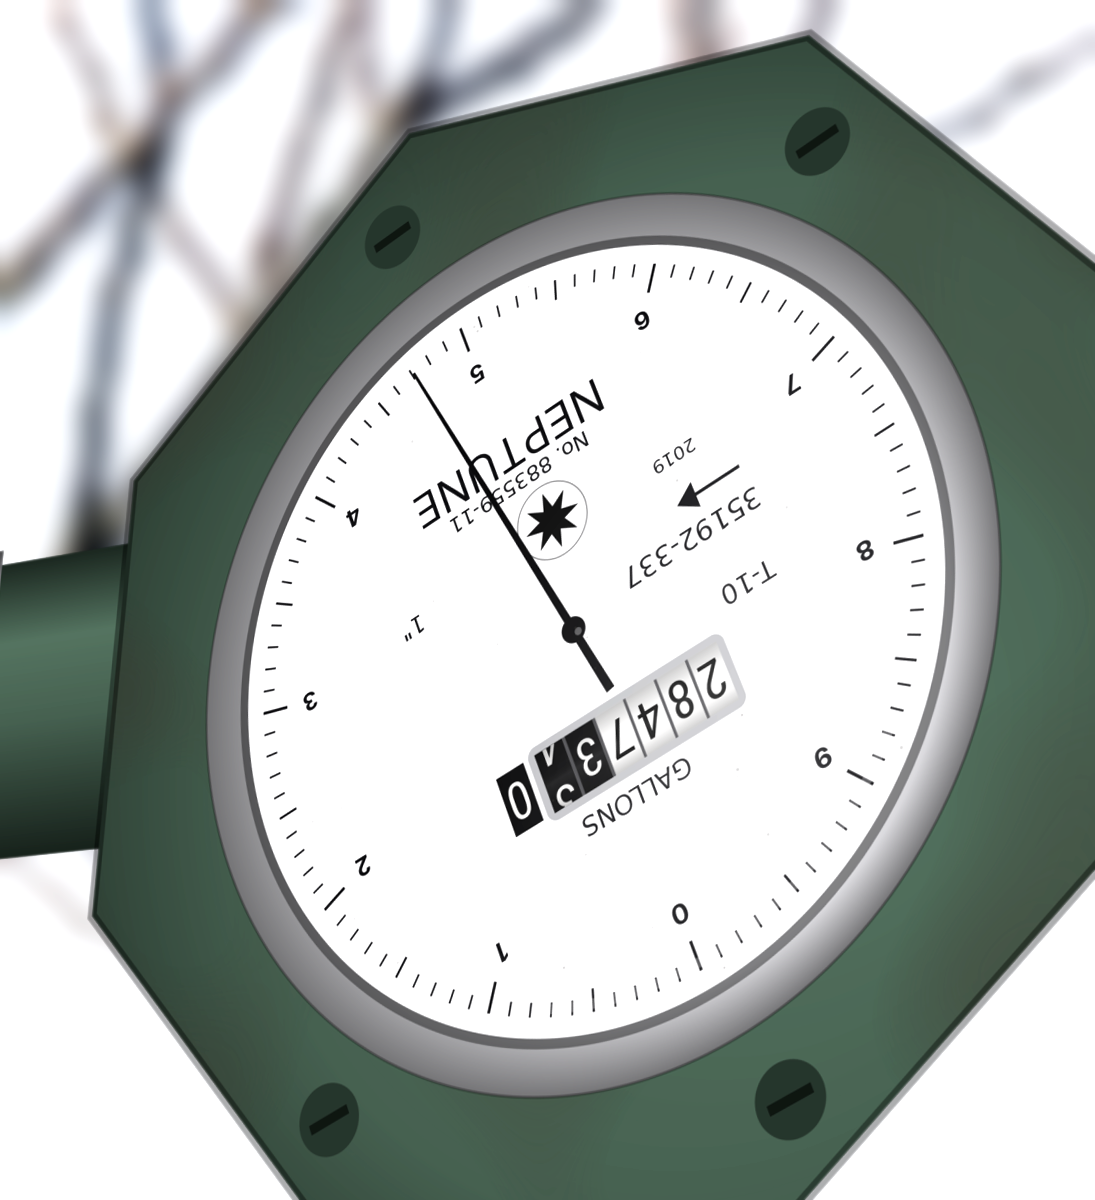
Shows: 2847334.7 gal
